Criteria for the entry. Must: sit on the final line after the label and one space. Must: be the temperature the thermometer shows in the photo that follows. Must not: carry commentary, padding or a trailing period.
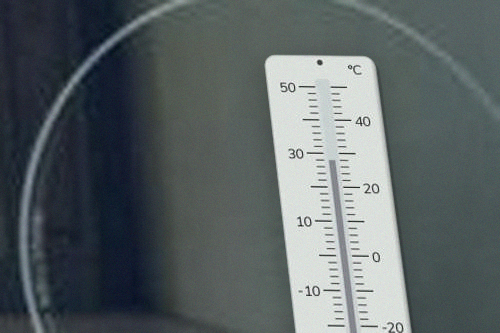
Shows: 28 °C
